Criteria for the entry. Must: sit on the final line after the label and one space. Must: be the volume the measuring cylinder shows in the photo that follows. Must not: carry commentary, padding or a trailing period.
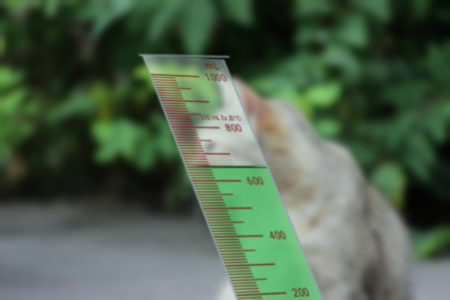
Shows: 650 mL
